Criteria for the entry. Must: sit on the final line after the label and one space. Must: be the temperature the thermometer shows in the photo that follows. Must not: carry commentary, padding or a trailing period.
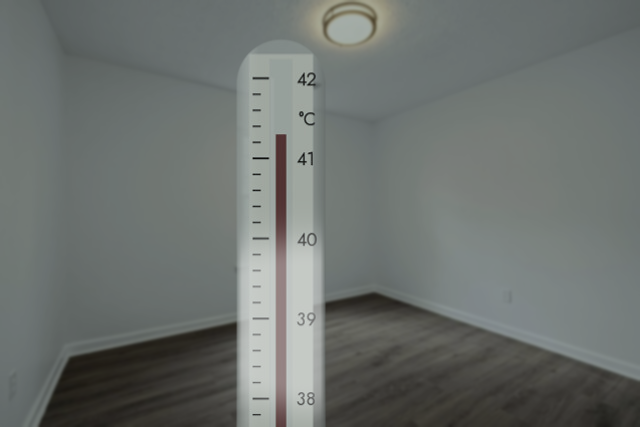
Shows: 41.3 °C
